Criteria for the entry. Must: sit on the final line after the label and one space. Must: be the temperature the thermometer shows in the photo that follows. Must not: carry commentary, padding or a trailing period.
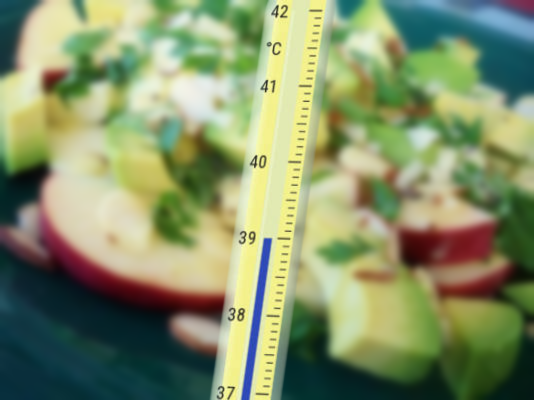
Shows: 39 °C
